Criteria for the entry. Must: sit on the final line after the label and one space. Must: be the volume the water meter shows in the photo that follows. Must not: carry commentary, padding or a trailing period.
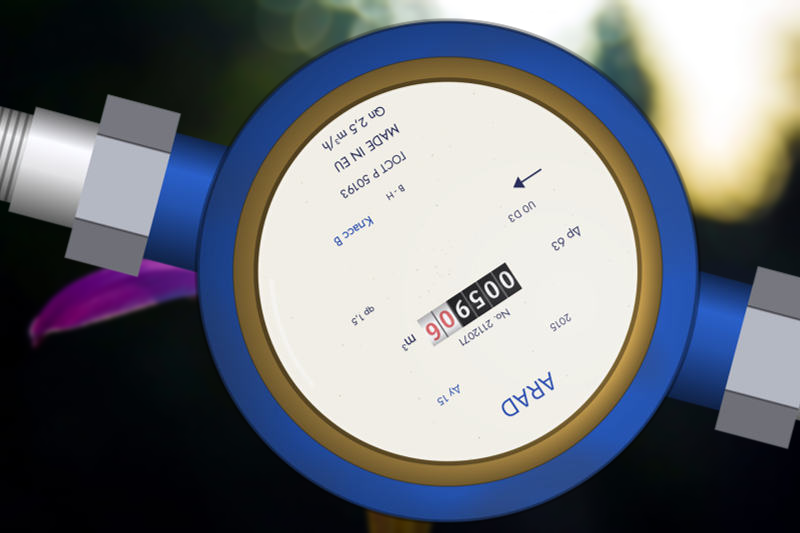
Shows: 59.06 m³
